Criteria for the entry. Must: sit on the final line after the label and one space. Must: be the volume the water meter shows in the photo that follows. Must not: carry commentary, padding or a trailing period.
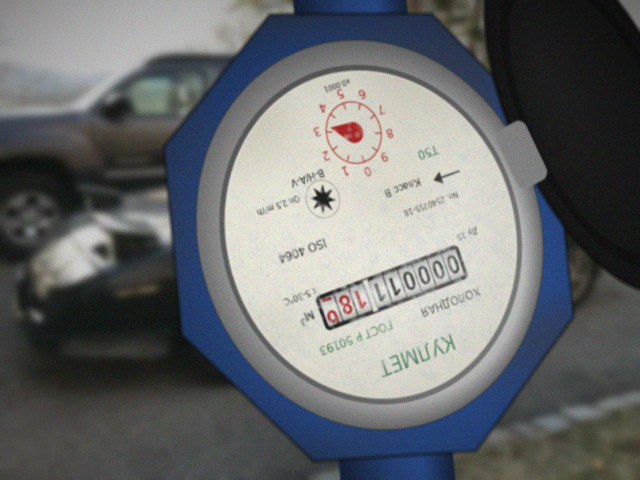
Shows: 11.1863 m³
